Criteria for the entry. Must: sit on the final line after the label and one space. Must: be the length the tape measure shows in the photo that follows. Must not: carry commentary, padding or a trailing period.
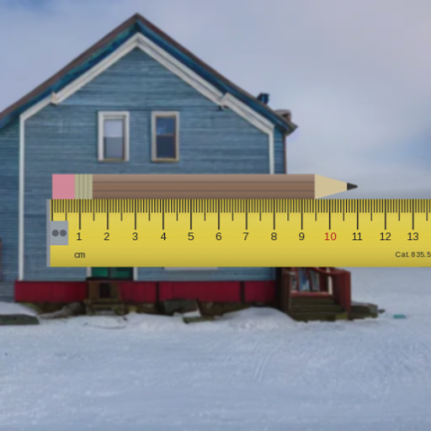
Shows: 11 cm
